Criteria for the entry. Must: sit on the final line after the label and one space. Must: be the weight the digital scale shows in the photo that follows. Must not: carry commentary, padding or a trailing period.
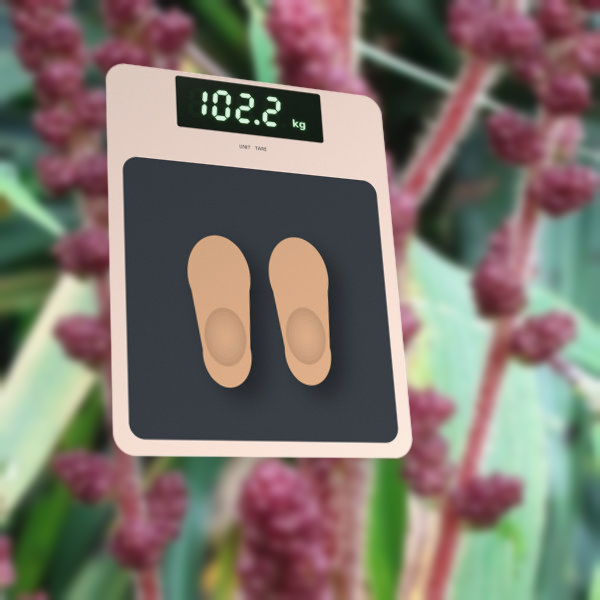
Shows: 102.2 kg
